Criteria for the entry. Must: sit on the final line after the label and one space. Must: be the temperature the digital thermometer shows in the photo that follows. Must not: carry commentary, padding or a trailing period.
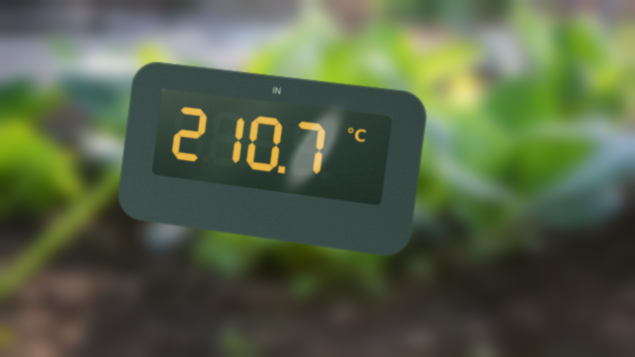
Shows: 210.7 °C
